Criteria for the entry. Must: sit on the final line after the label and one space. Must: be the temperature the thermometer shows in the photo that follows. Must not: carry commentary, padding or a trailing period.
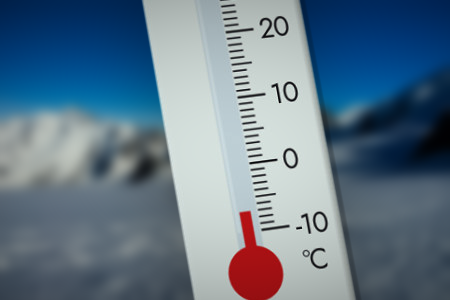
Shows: -7 °C
